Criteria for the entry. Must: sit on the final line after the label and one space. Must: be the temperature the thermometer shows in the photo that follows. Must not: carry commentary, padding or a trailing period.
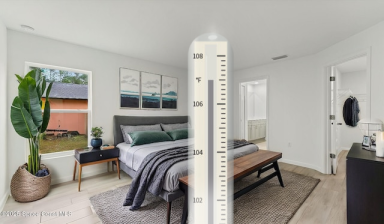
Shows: 107 °F
